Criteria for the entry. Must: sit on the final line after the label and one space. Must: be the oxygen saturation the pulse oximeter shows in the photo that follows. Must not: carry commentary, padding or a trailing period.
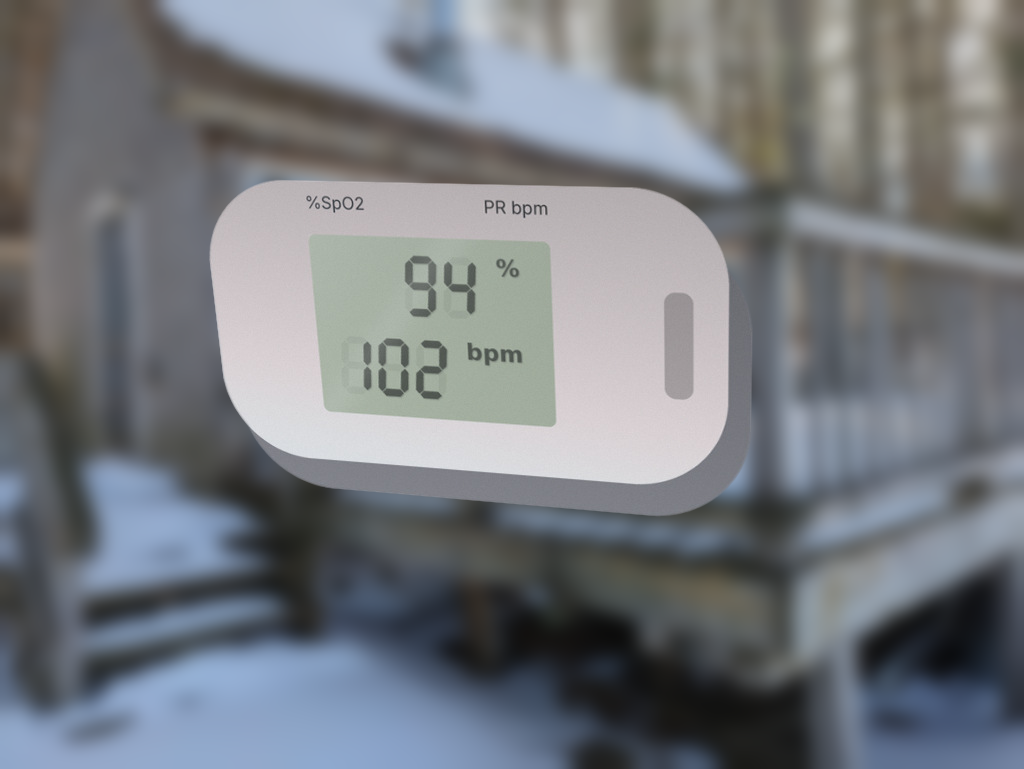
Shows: 94 %
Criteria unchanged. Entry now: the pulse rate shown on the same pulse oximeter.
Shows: 102 bpm
